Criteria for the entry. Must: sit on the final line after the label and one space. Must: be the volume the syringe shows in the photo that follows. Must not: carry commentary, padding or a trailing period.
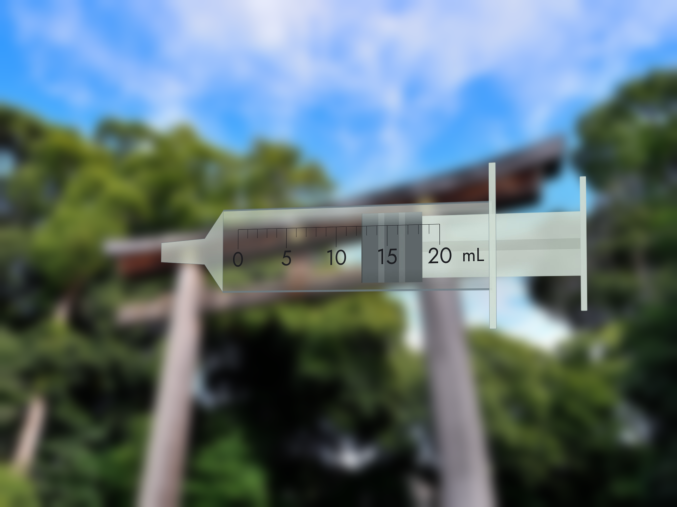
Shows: 12.5 mL
